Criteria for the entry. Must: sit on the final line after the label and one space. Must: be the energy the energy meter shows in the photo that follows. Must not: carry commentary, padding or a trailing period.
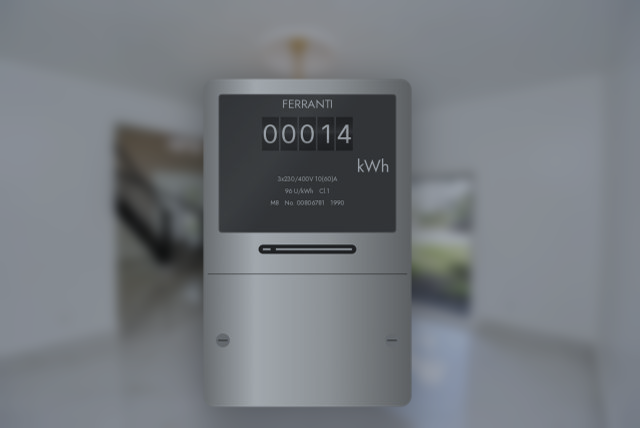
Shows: 14 kWh
